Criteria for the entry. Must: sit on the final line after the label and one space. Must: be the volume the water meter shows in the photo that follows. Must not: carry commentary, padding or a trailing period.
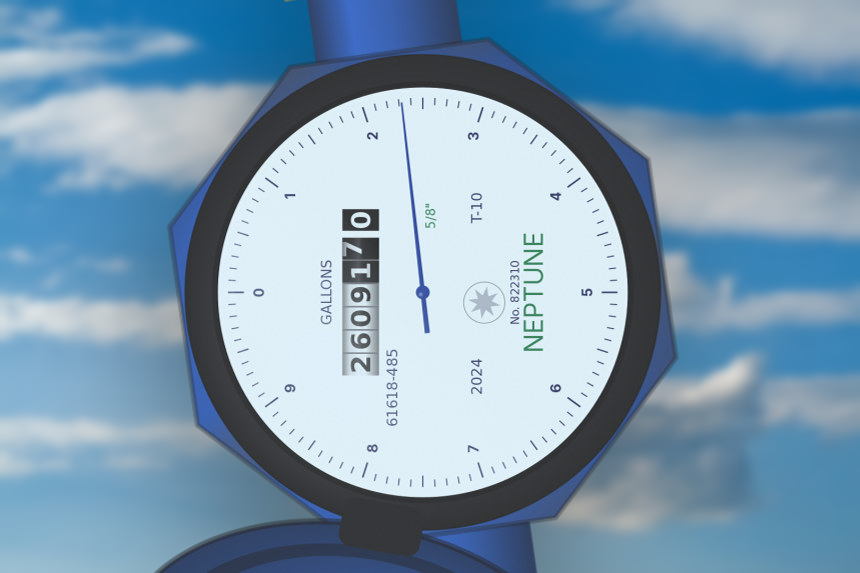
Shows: 2609172.3 gal
